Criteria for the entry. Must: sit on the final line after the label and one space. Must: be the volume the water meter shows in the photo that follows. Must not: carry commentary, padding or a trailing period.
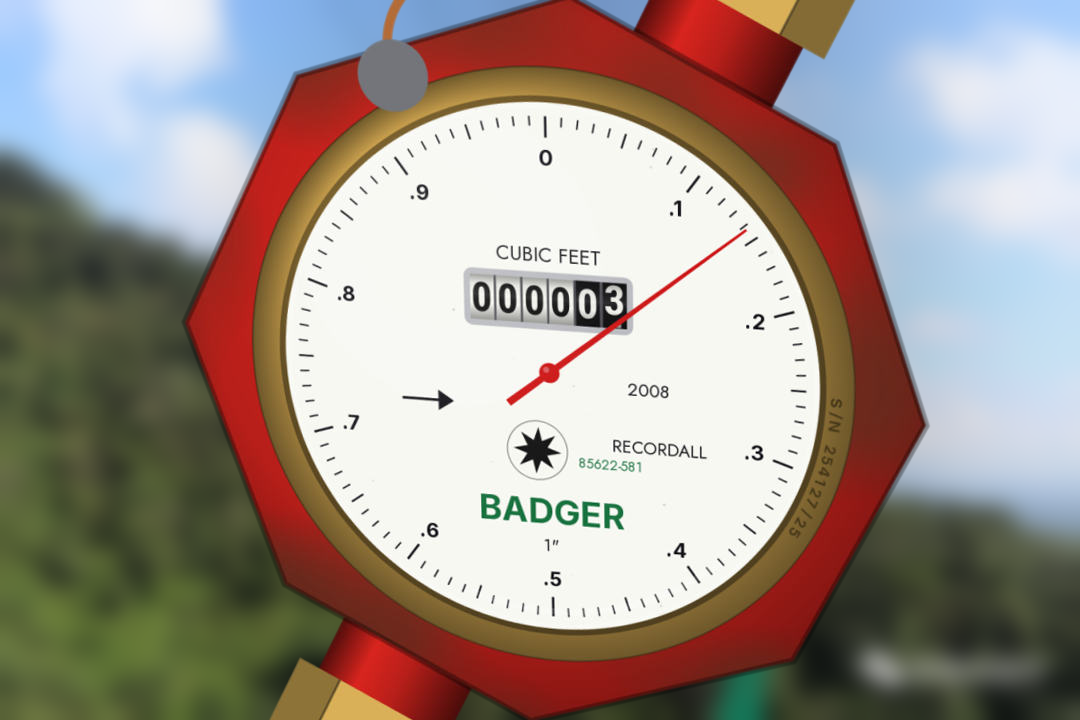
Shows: 3.14 ft³
